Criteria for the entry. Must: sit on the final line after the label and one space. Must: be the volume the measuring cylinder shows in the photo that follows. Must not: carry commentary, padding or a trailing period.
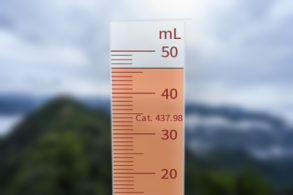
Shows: 46 mL
